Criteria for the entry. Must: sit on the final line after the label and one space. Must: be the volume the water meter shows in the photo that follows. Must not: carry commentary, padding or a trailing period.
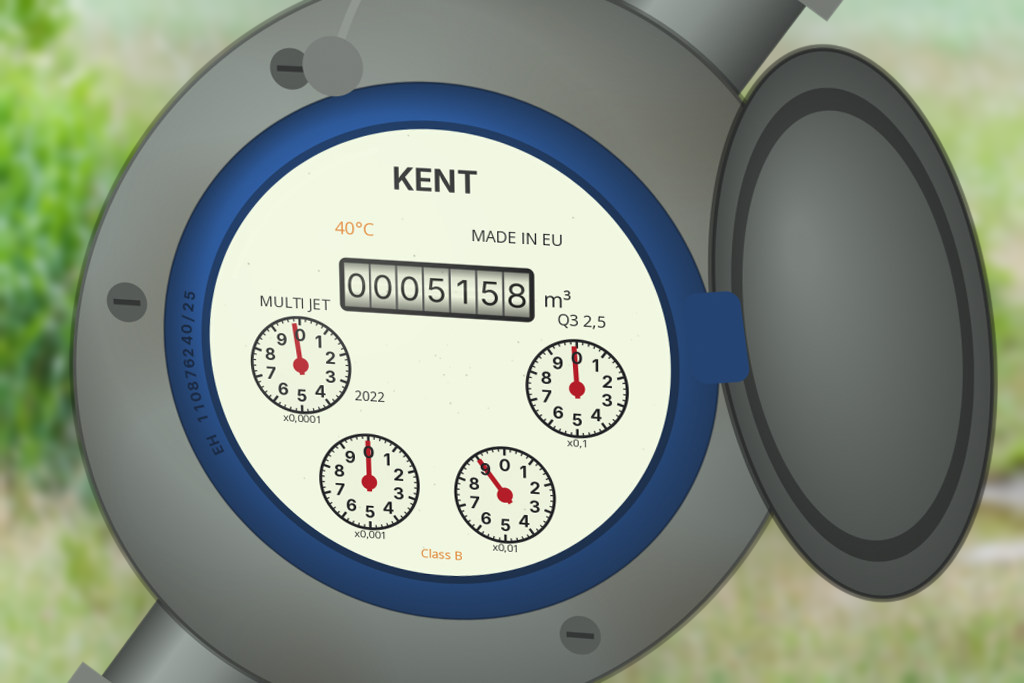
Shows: 5157.9899 m³
